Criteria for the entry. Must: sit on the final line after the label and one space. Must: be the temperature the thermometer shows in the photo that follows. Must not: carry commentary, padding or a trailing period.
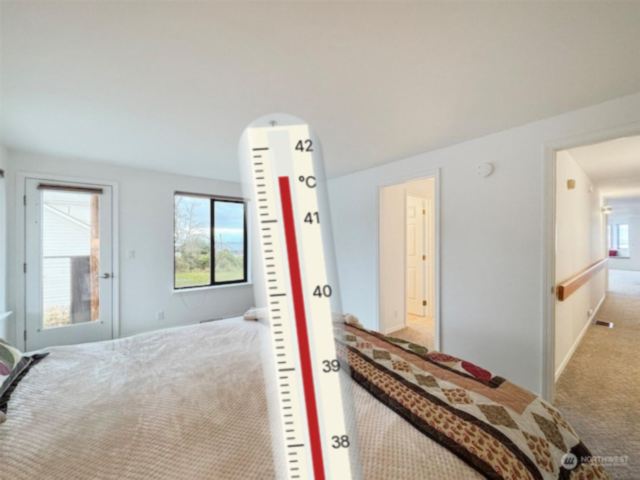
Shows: 41.6 °C
